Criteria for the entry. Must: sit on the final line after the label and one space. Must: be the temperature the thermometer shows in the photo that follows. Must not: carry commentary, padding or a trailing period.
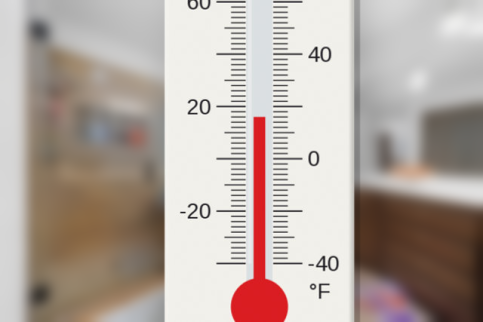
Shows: 16 °F
